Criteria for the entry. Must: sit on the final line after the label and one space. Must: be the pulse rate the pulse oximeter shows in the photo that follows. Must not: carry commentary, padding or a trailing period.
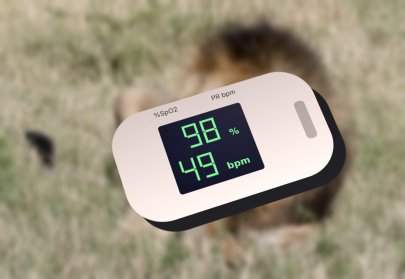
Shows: 49 bpm
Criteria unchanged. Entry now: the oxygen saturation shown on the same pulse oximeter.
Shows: 98 %
